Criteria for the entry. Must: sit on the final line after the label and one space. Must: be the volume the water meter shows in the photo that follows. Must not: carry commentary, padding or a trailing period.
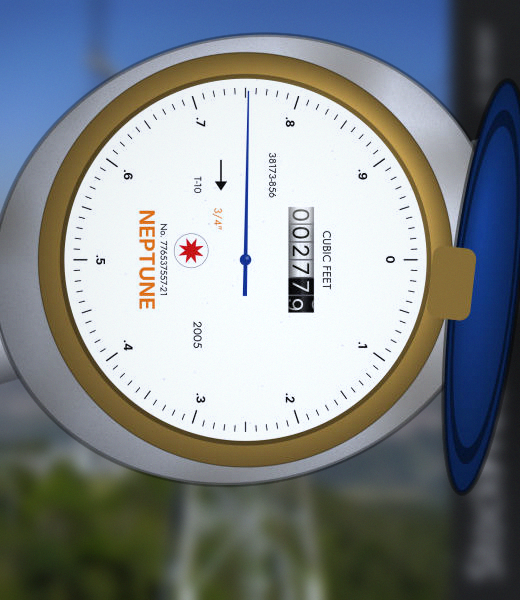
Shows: 2778.75 ft³
